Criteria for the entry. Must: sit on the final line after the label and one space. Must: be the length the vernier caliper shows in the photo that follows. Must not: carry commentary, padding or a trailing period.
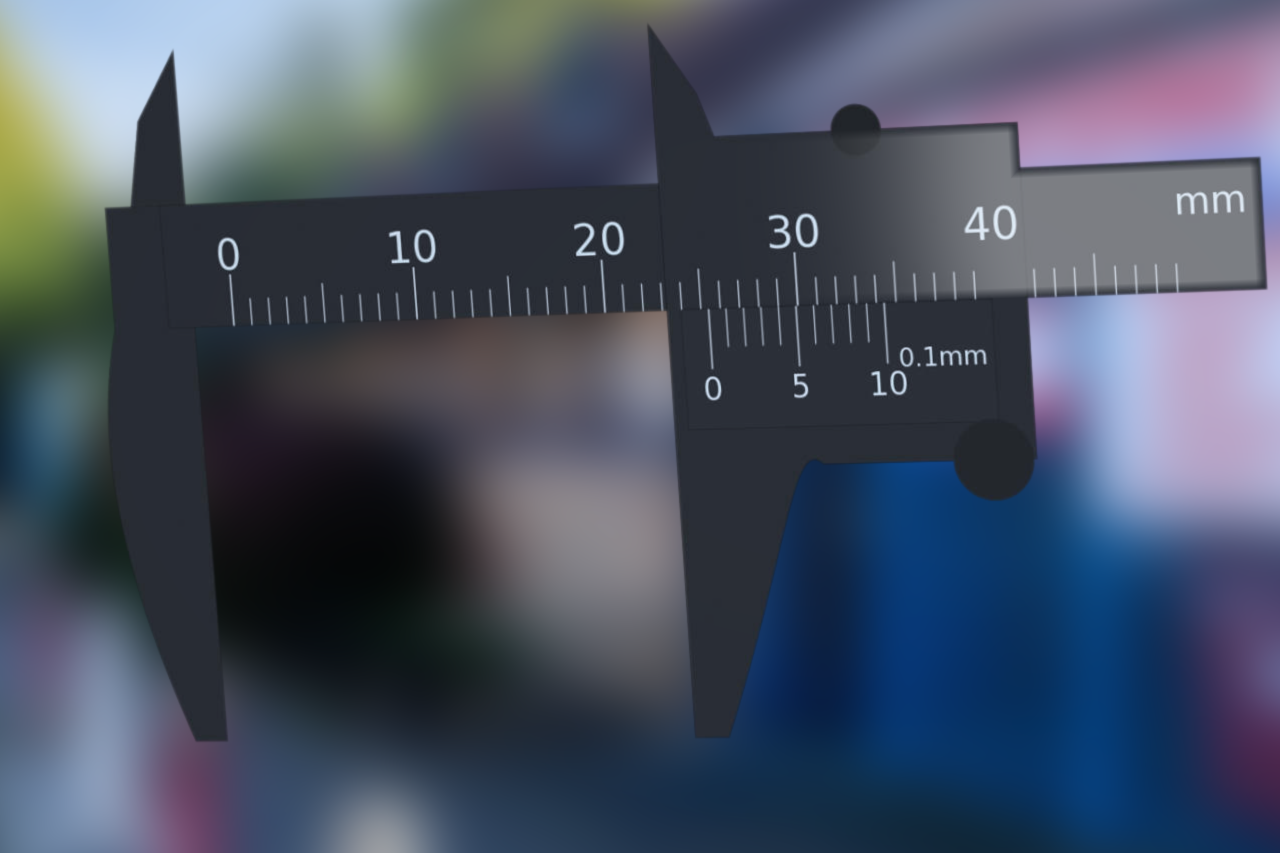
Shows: 25.4 mm
